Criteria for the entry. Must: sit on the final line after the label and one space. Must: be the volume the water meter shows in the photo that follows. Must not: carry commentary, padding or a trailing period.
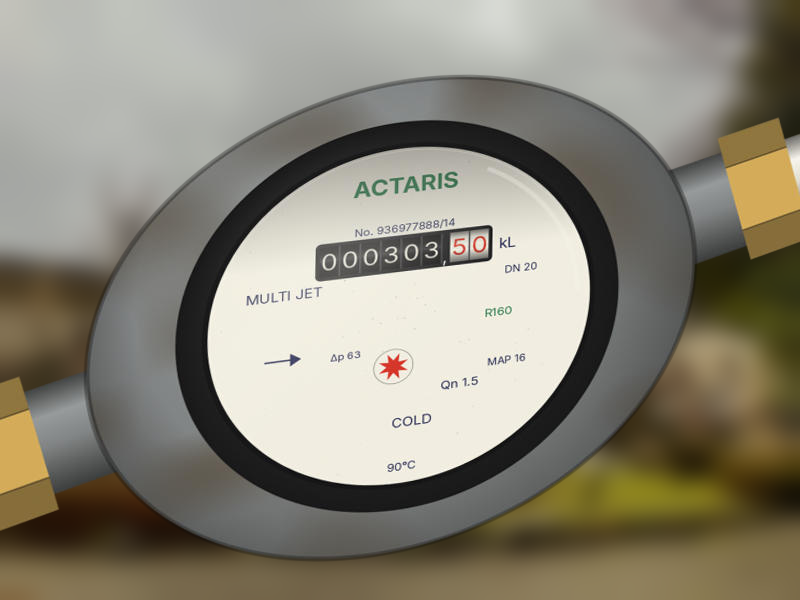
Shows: 303.50 kL
